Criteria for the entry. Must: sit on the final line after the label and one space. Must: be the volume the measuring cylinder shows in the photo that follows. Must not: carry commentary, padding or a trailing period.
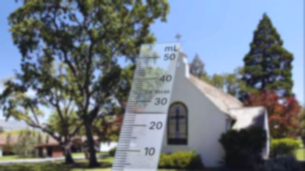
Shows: 25 mL
